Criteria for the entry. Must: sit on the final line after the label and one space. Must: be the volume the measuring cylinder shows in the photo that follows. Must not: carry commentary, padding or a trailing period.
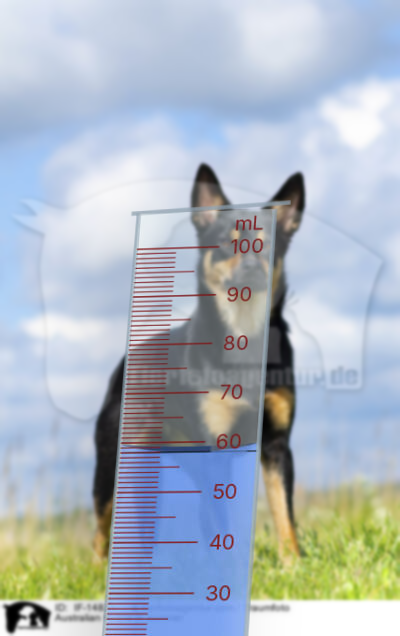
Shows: 58 mL
